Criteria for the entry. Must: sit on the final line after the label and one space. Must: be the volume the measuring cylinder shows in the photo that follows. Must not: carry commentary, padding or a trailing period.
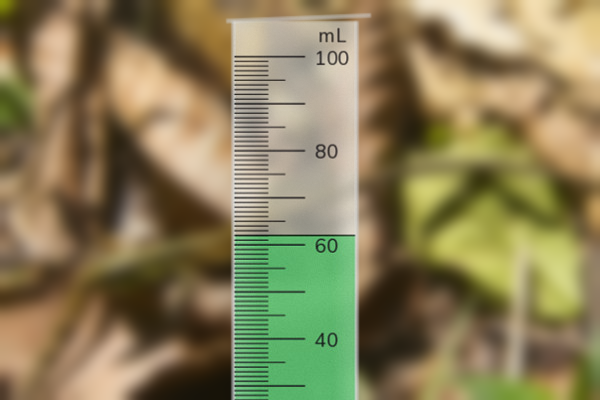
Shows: 62 mL
